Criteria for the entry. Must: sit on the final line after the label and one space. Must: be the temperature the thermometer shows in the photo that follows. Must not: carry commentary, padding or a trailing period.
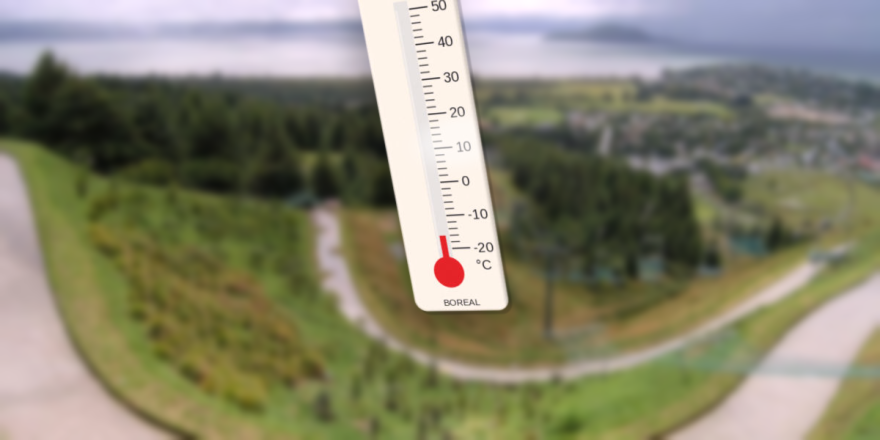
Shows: -16 °C
